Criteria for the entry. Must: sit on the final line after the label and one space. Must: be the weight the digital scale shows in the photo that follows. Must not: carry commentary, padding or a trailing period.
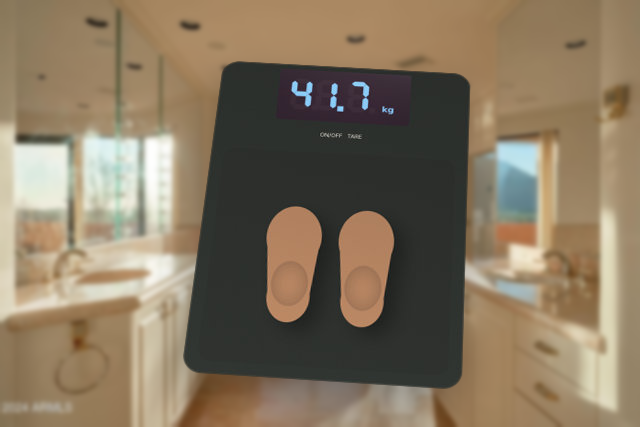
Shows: 41.7 kg
